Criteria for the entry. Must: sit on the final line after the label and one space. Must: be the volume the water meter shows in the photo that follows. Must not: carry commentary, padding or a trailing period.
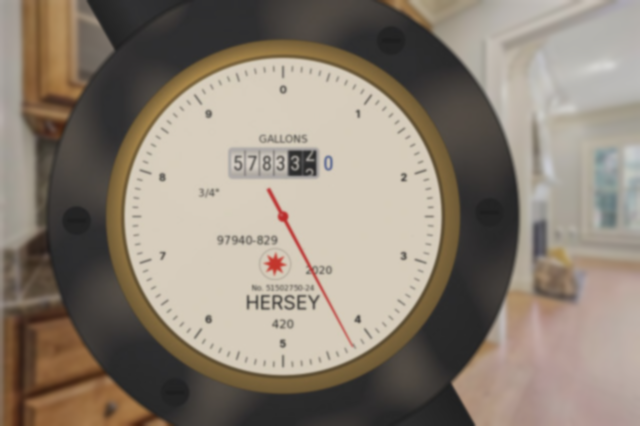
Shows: 5783324.2 gal
